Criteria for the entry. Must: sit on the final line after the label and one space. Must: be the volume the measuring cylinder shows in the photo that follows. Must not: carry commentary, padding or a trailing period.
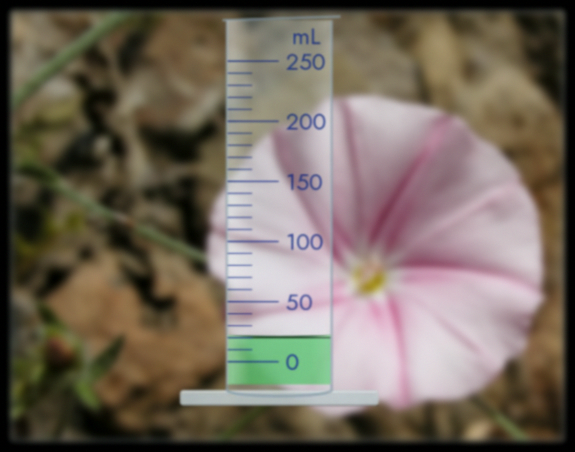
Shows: 20 mL
